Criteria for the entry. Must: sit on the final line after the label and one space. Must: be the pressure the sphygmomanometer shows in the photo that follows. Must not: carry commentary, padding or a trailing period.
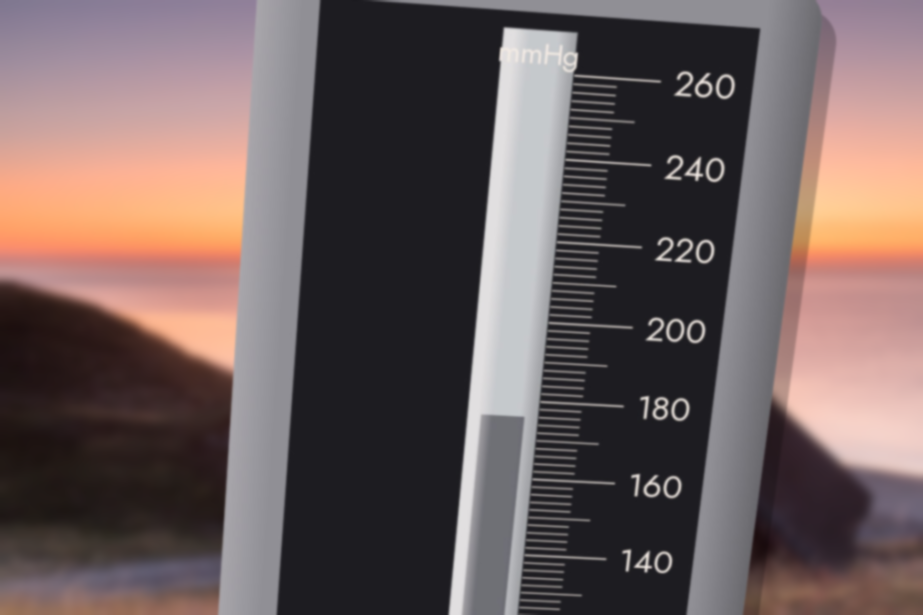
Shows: 176 mmHg
